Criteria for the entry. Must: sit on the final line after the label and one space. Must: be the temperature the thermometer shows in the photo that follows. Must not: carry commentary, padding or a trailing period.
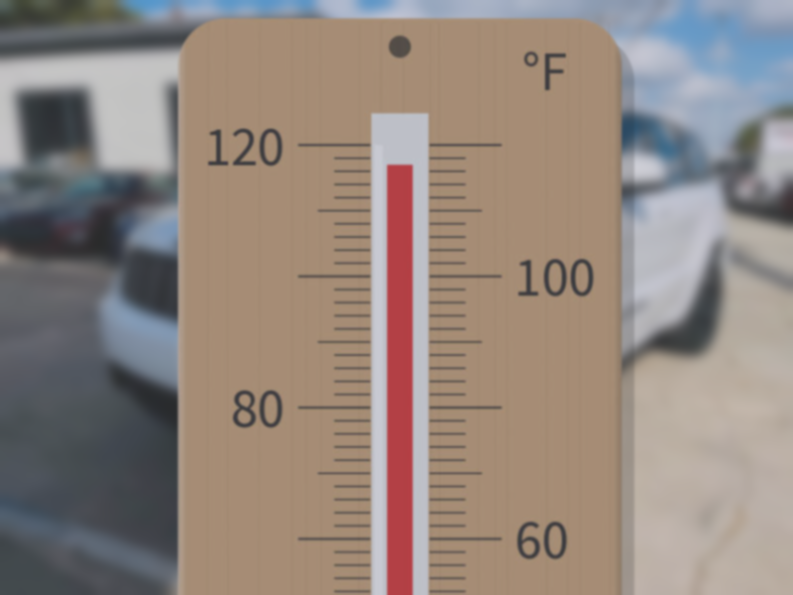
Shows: 117 °F
